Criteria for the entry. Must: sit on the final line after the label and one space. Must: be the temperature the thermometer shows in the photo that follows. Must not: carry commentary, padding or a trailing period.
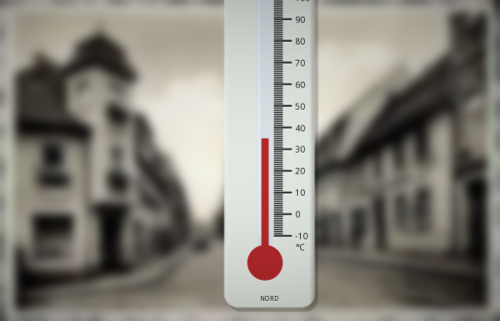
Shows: 35 °C
